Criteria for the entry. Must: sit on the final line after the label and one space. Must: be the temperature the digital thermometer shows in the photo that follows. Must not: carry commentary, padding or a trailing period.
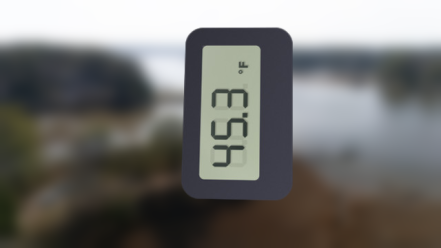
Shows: 45.3 °F
